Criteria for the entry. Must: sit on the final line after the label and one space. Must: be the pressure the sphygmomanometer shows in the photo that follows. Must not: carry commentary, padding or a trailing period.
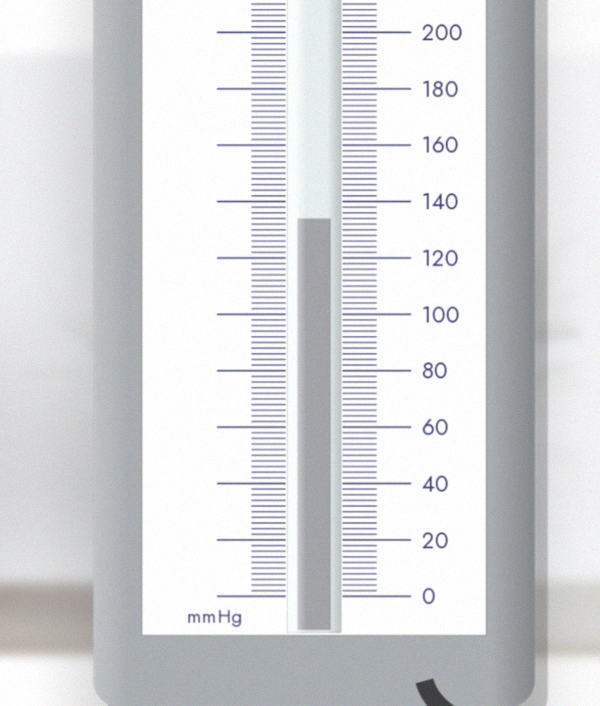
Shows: 134 mmHg
